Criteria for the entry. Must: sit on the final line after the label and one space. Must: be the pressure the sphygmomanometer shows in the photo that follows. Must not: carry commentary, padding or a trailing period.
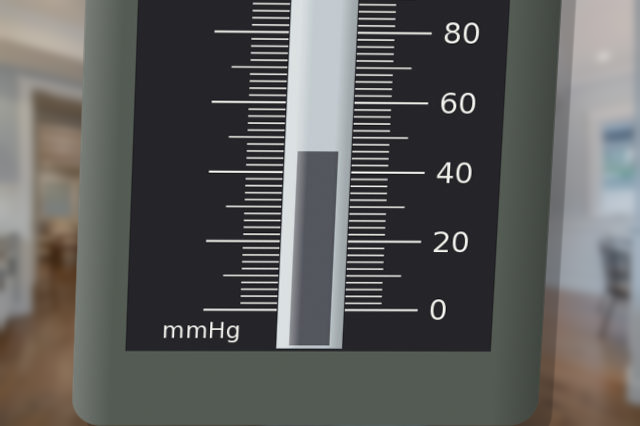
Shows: 46 mmHg
